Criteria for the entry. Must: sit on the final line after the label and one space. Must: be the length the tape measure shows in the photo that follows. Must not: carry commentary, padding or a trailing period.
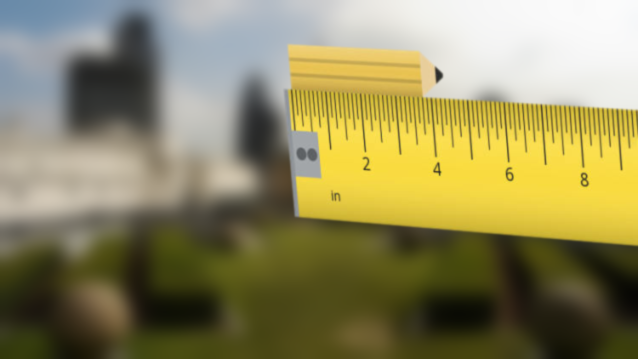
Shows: 4.375 in
